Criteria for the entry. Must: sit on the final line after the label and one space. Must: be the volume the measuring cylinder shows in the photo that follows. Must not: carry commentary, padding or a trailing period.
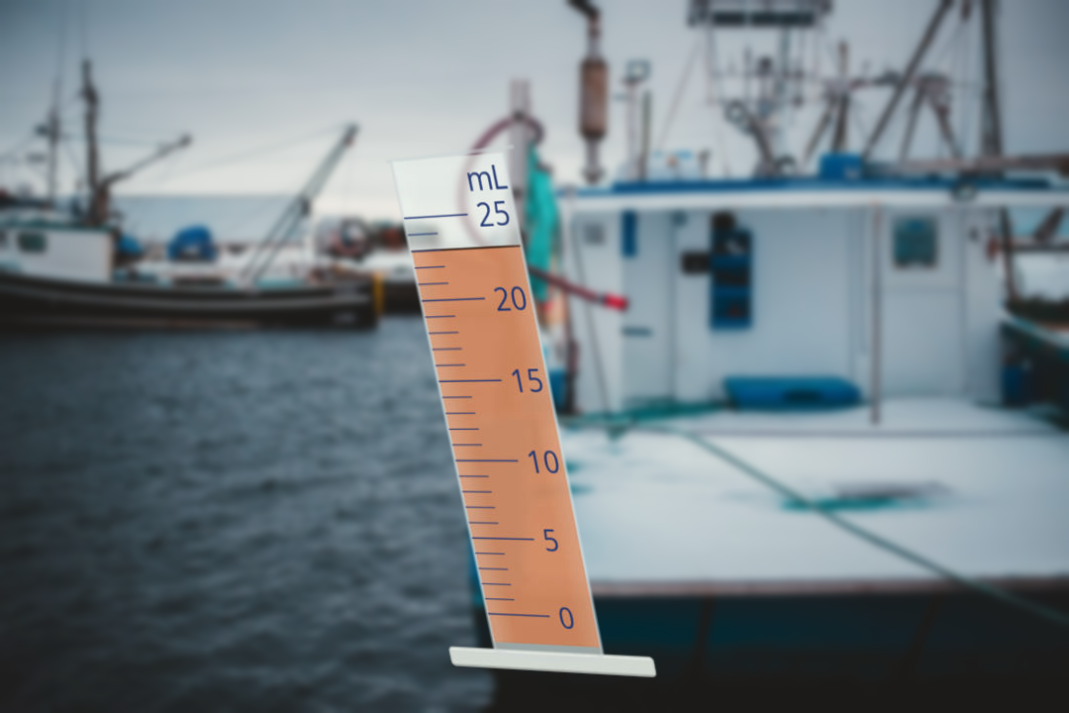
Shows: 23 mL
